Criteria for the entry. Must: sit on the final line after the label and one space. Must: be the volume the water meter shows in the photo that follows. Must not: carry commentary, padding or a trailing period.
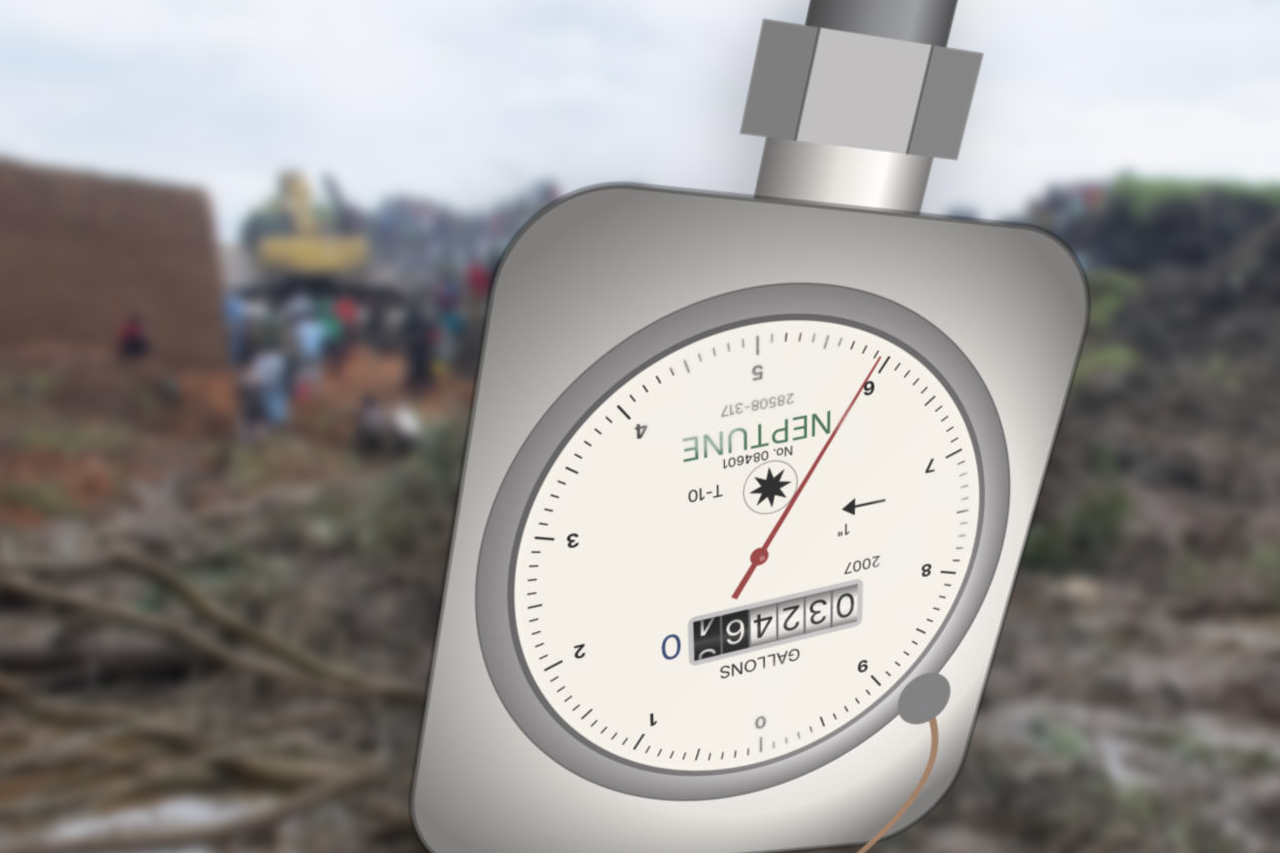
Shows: 324635.9 gal
